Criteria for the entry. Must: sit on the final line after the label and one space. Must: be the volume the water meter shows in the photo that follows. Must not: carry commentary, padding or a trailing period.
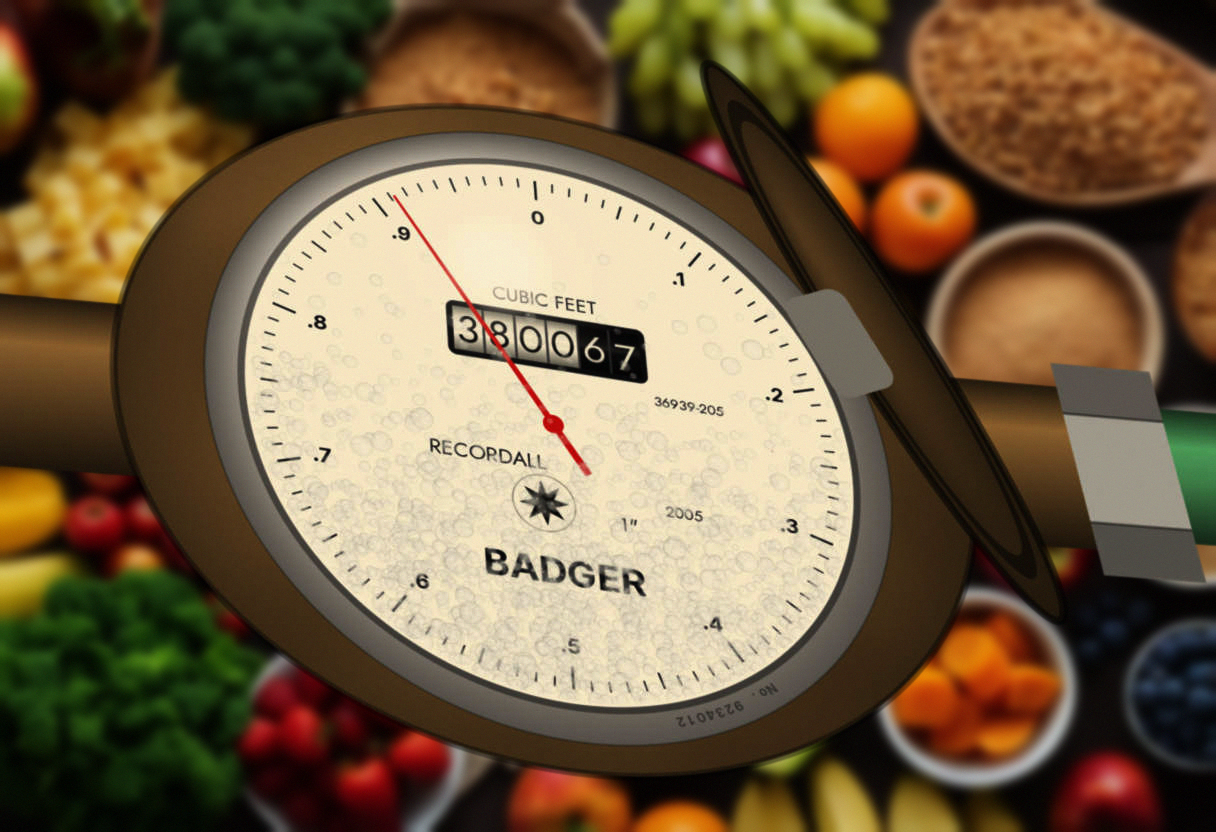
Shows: 380066.91 ft³
